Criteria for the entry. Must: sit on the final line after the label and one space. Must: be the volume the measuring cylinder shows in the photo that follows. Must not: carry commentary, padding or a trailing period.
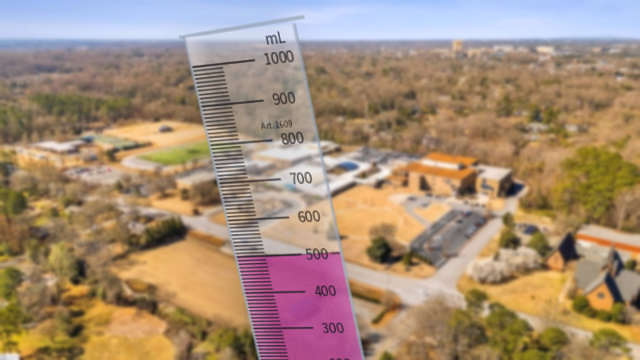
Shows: 500 mL
